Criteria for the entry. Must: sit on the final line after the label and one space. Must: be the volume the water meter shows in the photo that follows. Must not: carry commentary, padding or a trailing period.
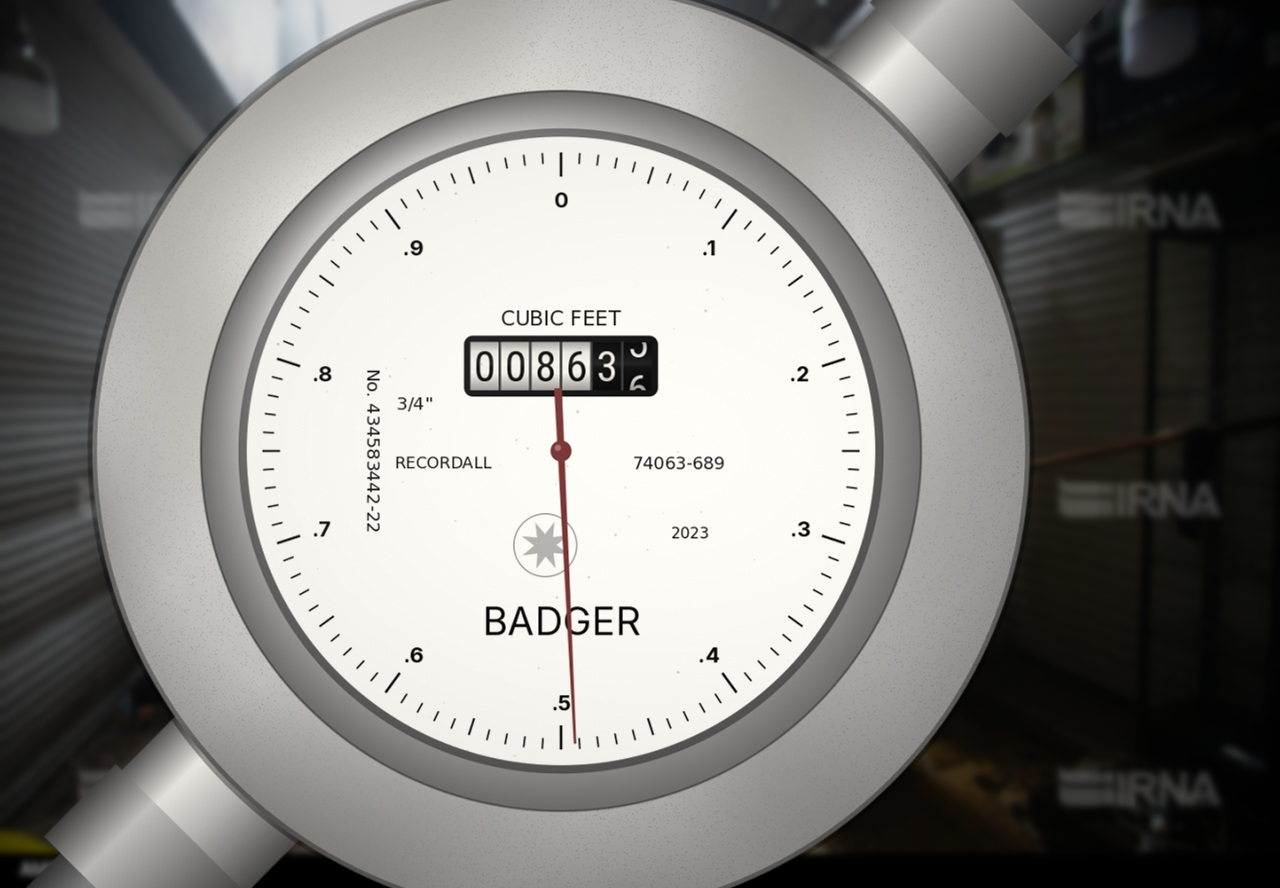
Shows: 8635.49 ft³
